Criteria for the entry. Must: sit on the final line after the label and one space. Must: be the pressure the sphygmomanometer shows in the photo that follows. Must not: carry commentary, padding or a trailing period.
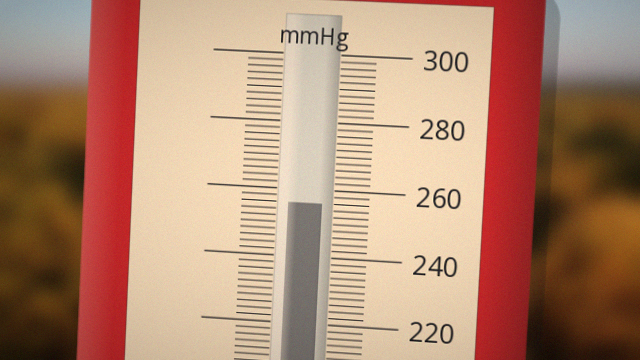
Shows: 256 mmHg
